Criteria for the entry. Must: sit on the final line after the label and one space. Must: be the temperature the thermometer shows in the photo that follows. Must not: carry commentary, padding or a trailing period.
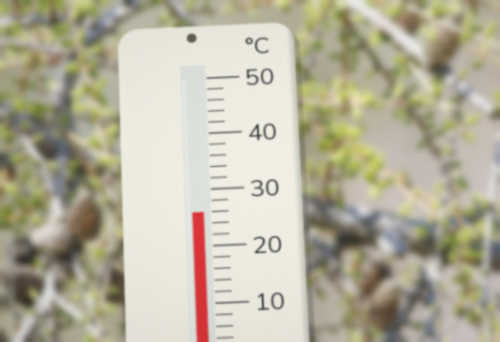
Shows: 26 °C
